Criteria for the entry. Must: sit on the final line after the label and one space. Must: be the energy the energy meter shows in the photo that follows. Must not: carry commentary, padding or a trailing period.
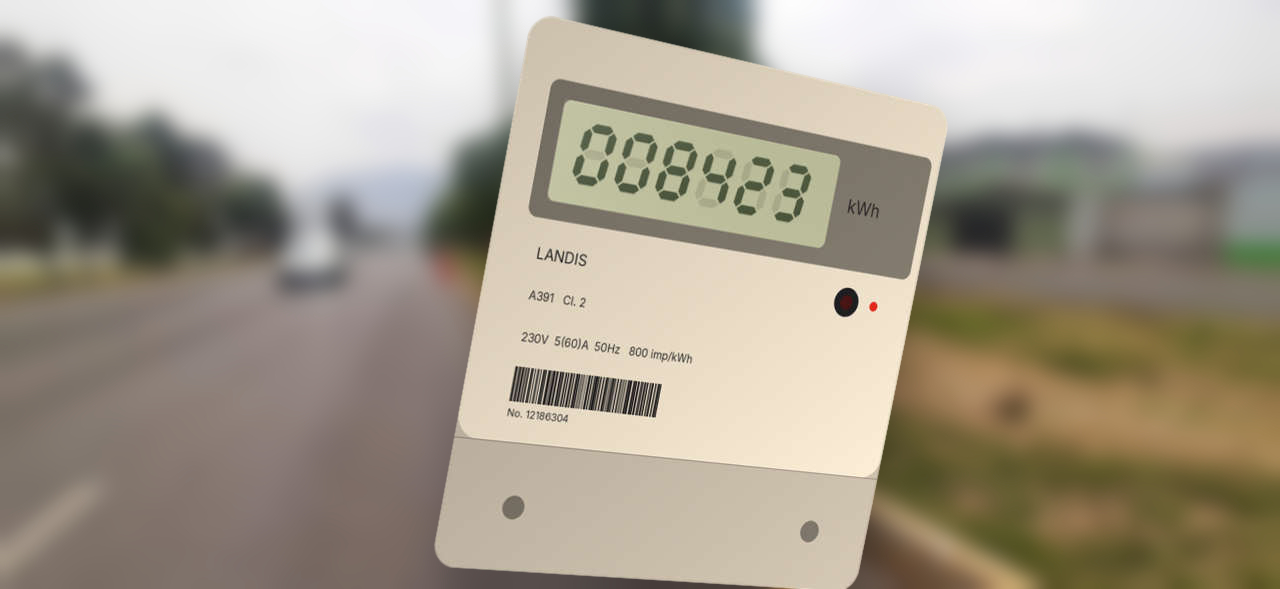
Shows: 8423 kWh
